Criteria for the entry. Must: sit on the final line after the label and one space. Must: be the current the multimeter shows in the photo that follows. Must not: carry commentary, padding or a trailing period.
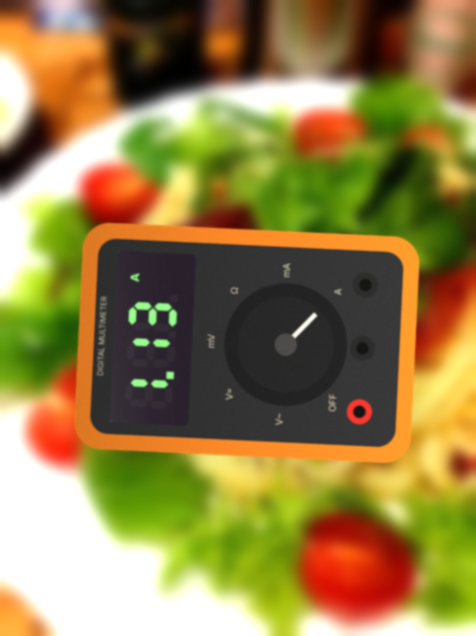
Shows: 1.13 A
